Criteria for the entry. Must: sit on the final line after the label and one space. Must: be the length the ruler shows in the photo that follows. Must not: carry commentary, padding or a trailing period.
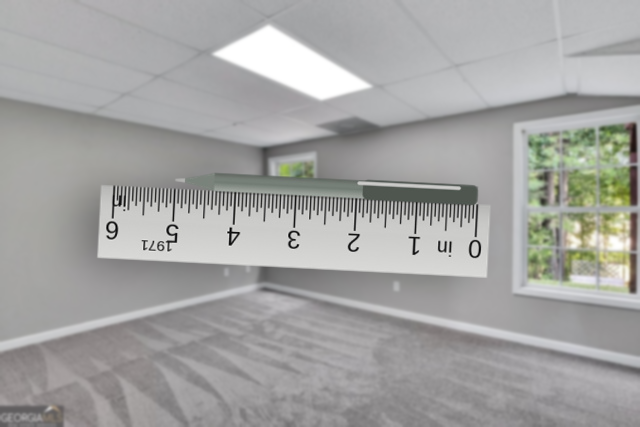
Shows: 5 in
